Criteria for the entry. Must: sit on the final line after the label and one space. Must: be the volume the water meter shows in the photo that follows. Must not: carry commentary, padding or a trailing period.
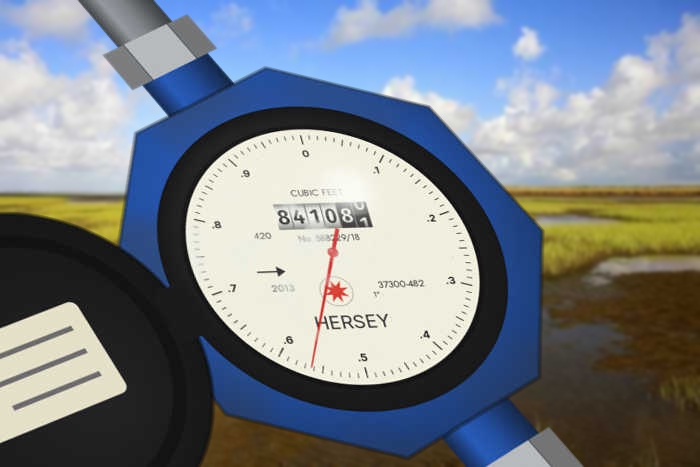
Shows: 841080.56 ft³
